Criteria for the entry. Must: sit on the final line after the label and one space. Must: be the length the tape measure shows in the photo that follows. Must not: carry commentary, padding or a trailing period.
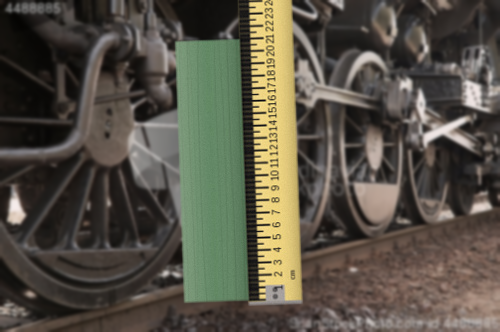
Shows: 21 cm
